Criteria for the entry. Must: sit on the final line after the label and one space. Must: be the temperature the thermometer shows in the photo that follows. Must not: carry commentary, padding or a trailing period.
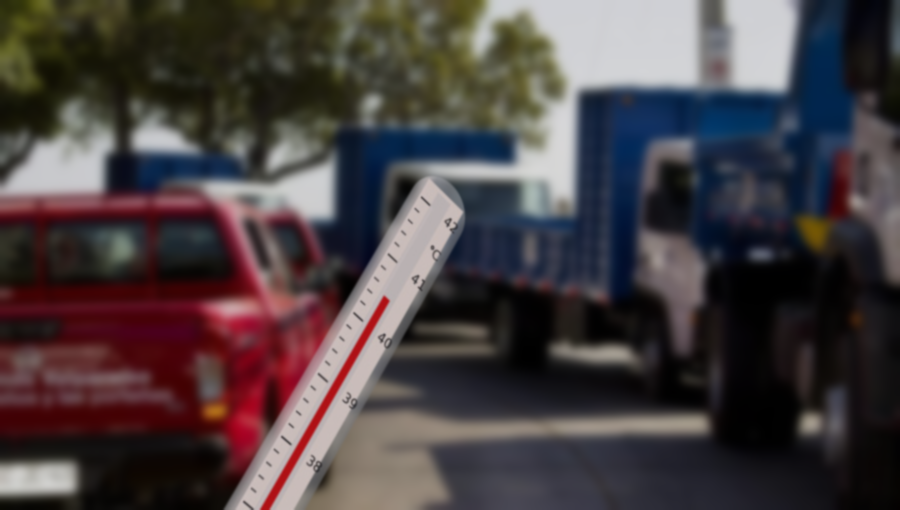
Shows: 40.5 °C
